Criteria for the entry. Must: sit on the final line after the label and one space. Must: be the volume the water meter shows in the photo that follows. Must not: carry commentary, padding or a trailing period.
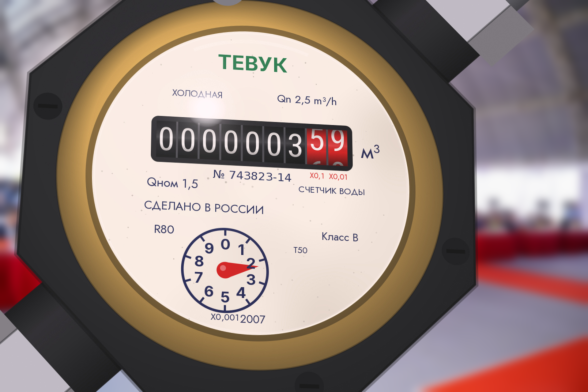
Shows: 3.592 m³
